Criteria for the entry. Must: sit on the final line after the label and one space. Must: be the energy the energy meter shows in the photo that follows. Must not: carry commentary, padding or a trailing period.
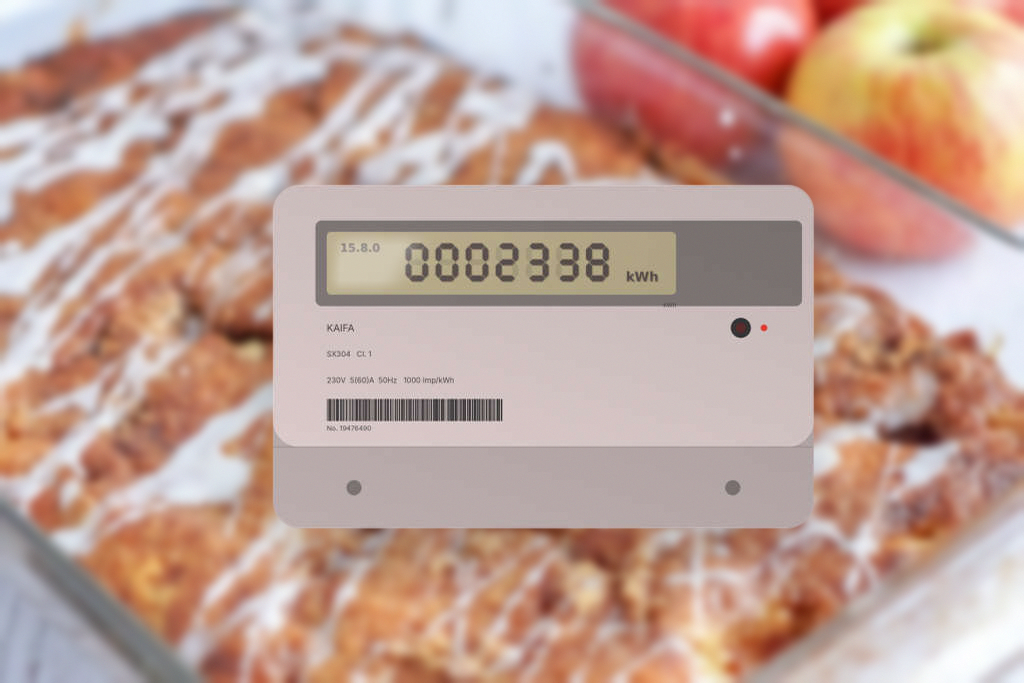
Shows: 2338 kWh
